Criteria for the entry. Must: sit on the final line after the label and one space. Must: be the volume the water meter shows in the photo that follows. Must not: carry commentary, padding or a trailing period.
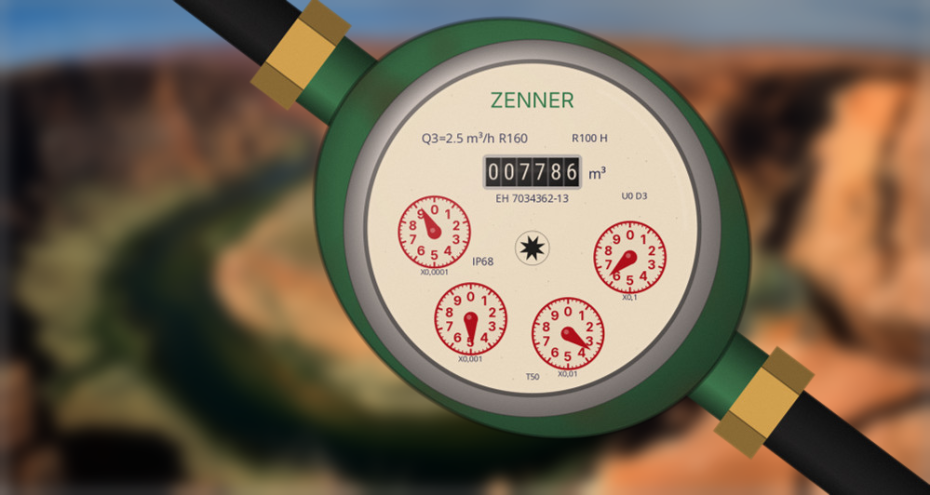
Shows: 7786.6349 m³
